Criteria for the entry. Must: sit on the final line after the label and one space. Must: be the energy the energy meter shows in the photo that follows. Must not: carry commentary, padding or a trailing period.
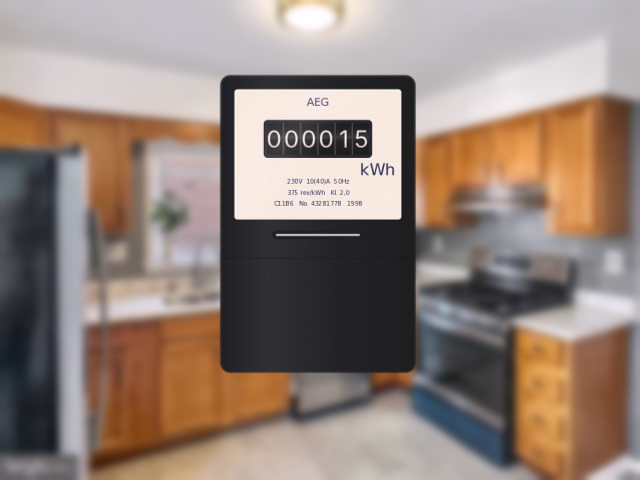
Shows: 15 kWh
